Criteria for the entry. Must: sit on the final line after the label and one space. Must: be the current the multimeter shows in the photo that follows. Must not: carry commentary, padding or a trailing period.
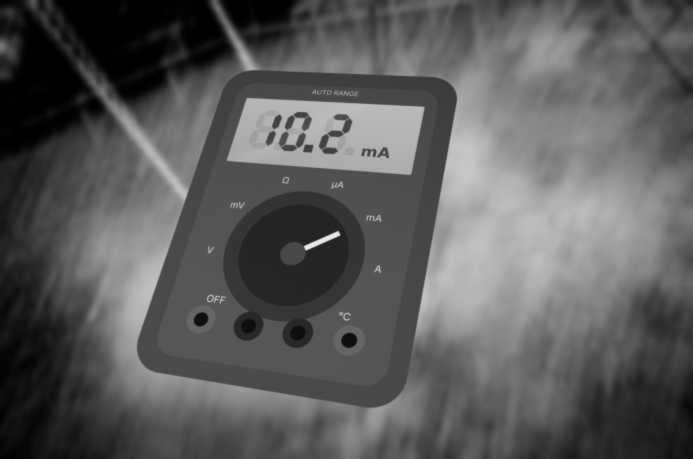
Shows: 10.2 mA
